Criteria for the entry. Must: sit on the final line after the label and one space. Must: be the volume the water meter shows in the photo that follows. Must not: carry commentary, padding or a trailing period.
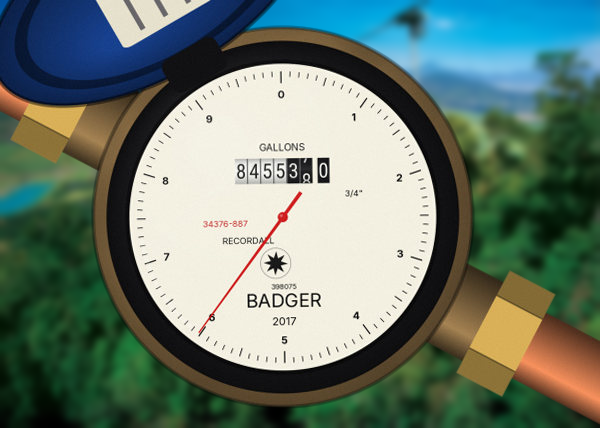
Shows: 8455376.0 gal
